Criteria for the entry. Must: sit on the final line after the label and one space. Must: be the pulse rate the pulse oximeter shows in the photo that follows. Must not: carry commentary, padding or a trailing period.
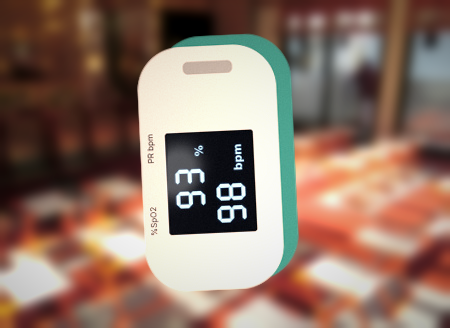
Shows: 98 bpm
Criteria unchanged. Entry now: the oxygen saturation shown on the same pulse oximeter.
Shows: 93 %
